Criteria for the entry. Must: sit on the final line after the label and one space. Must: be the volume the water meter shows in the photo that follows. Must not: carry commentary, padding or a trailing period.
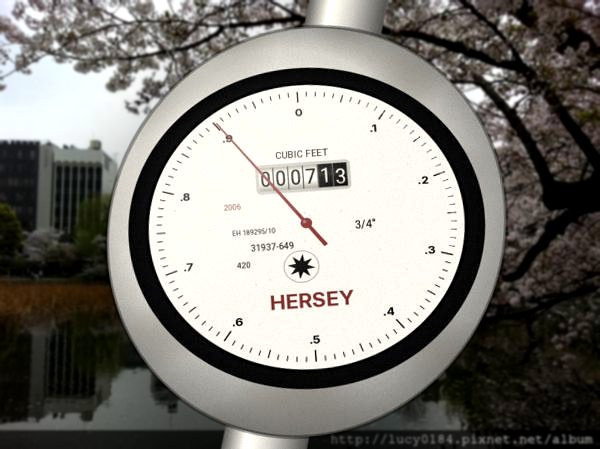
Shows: 712.90 ft³
